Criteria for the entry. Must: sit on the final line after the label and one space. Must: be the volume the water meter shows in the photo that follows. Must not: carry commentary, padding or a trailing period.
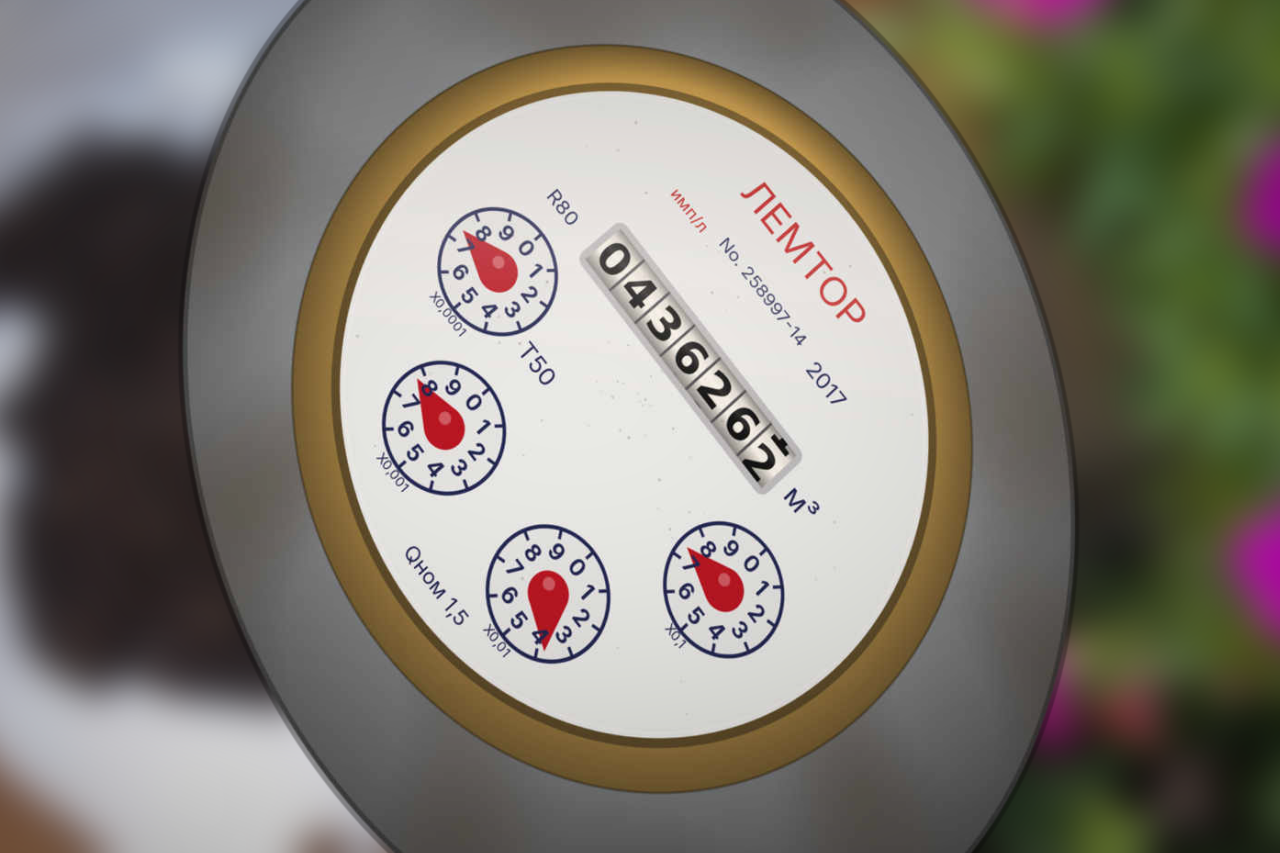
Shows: 436261.7377 m³
